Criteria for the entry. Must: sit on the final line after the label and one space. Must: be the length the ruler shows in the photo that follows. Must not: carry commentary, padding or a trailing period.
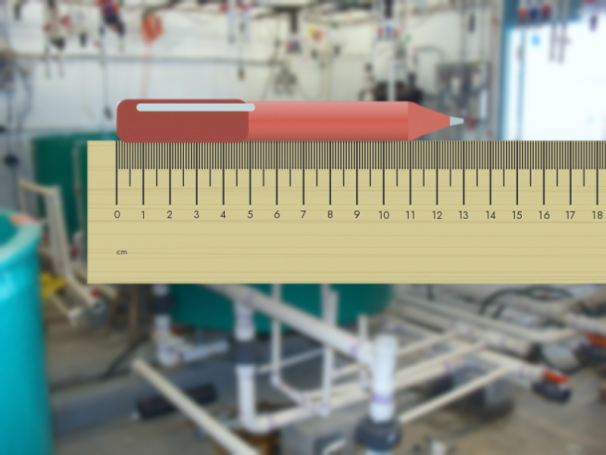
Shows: 13 cm
